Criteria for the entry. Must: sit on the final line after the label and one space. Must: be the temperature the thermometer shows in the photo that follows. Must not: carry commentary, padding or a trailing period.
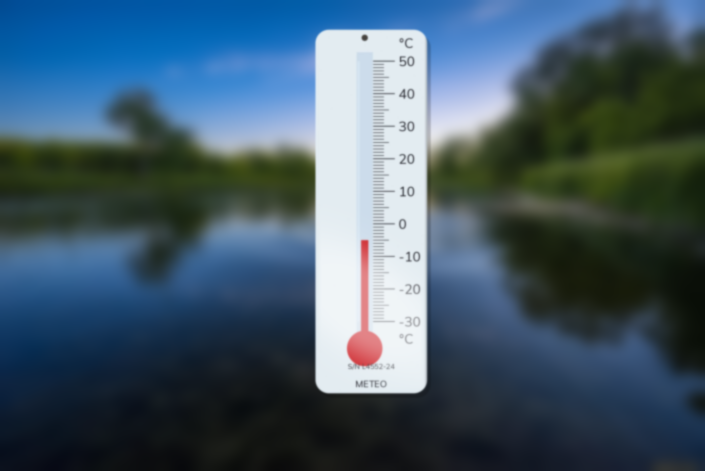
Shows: -5 °C
